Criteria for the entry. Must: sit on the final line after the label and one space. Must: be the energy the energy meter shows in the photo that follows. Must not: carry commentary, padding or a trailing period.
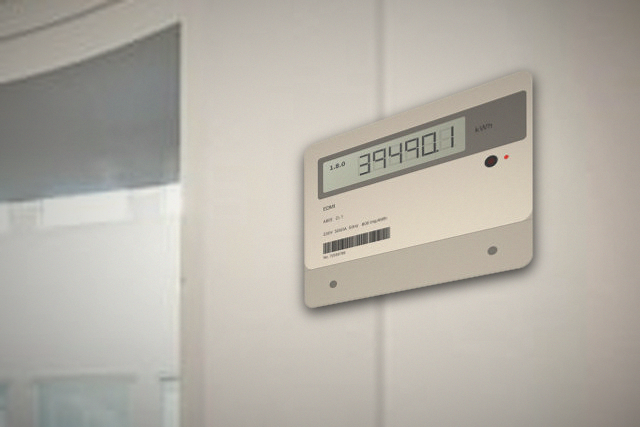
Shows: 39490.1 kWh
